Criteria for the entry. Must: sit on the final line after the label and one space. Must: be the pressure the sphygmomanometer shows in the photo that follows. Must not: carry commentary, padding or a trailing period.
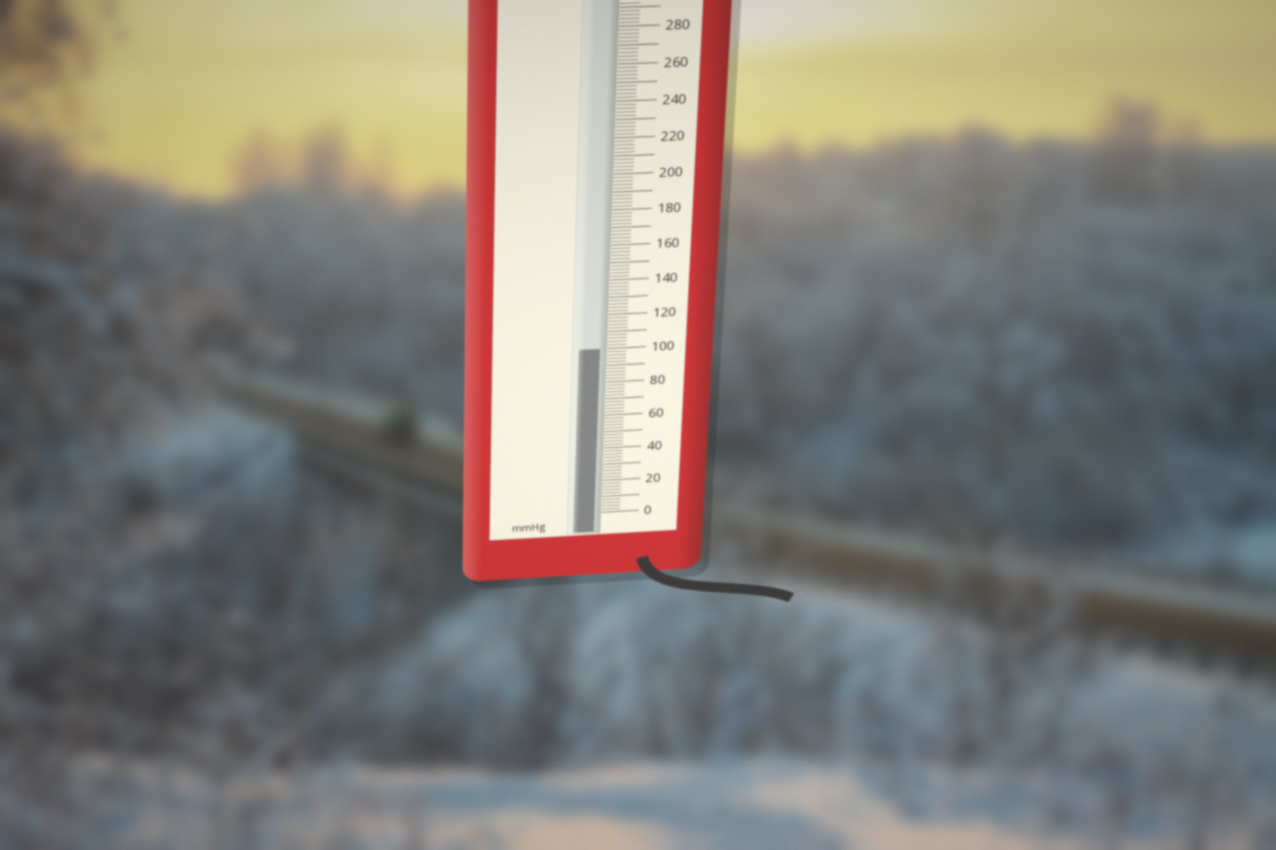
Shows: 100 mmHg
